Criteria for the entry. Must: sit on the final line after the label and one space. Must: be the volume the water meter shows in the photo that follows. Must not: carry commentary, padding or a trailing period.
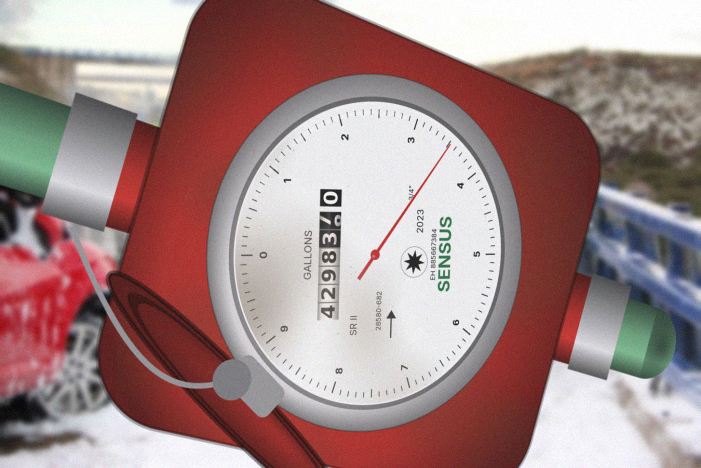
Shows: 4298373.5 gal
